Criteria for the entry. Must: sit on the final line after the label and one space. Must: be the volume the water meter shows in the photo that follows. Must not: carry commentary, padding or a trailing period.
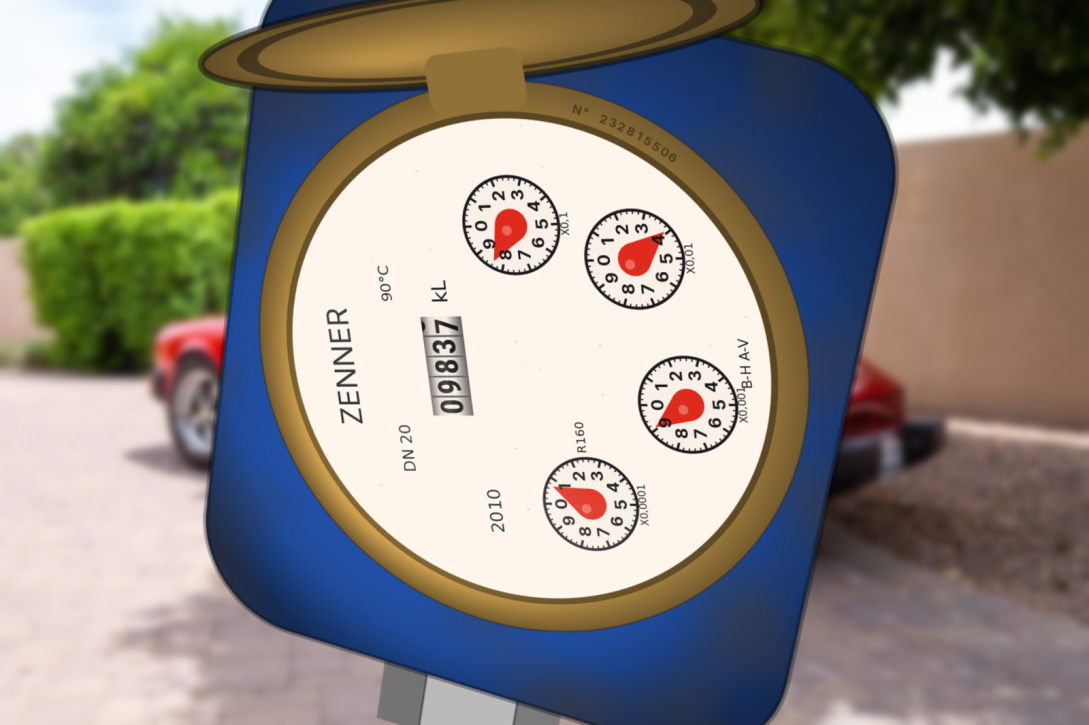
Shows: 9836.8390 kL
